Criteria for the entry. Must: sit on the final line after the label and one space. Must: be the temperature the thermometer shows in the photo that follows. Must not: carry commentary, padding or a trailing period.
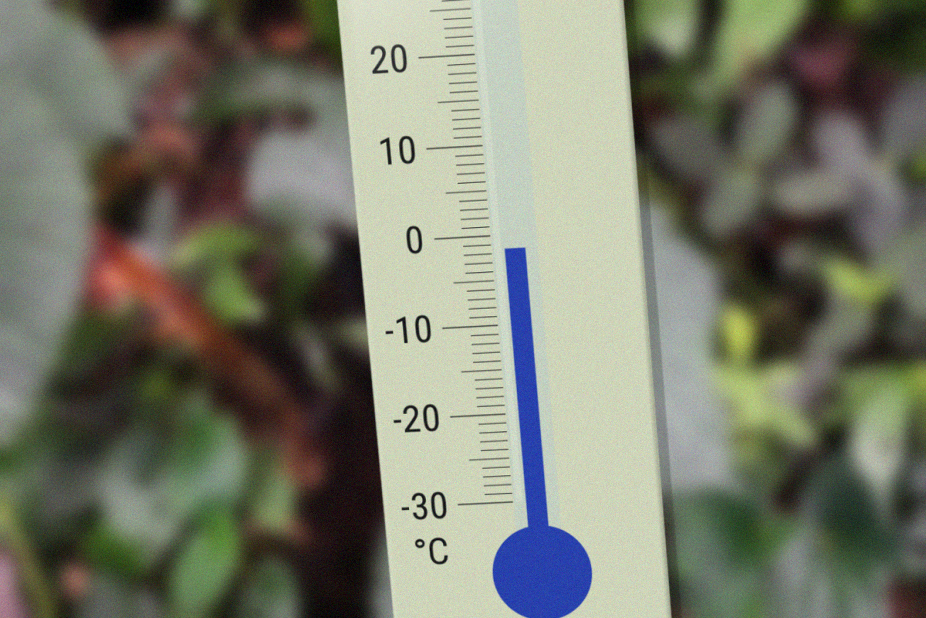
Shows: -1.5 °C
